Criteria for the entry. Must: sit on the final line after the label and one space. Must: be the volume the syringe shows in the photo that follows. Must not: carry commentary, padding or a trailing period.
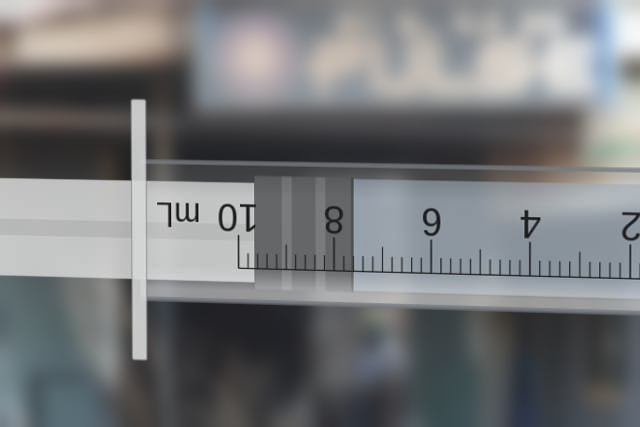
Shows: 7.6 mL
